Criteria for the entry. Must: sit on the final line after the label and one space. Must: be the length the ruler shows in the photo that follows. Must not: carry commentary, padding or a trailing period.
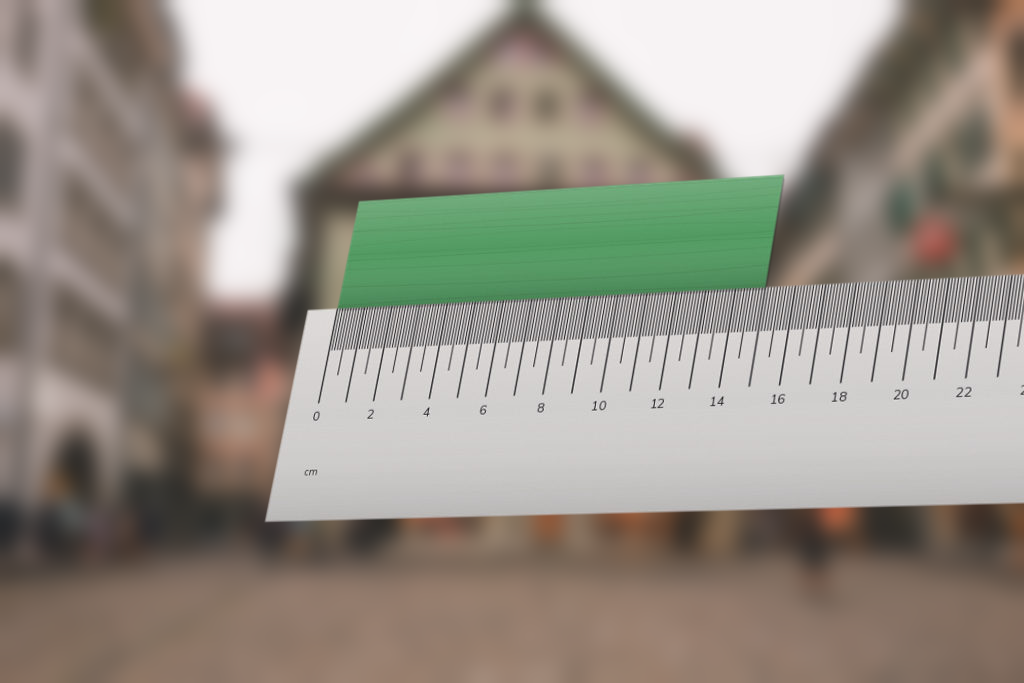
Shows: 15 cm
